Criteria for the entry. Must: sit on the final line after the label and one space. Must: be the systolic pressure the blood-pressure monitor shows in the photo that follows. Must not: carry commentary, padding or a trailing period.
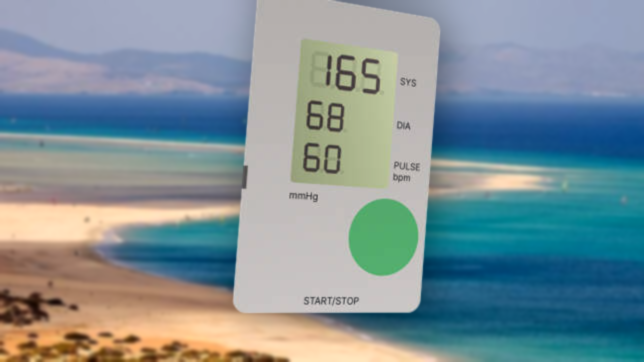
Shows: 165 mmHg
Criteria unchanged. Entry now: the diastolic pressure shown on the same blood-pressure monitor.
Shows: 68 mmHg
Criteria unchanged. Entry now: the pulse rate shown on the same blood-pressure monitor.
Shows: 60 bpm
